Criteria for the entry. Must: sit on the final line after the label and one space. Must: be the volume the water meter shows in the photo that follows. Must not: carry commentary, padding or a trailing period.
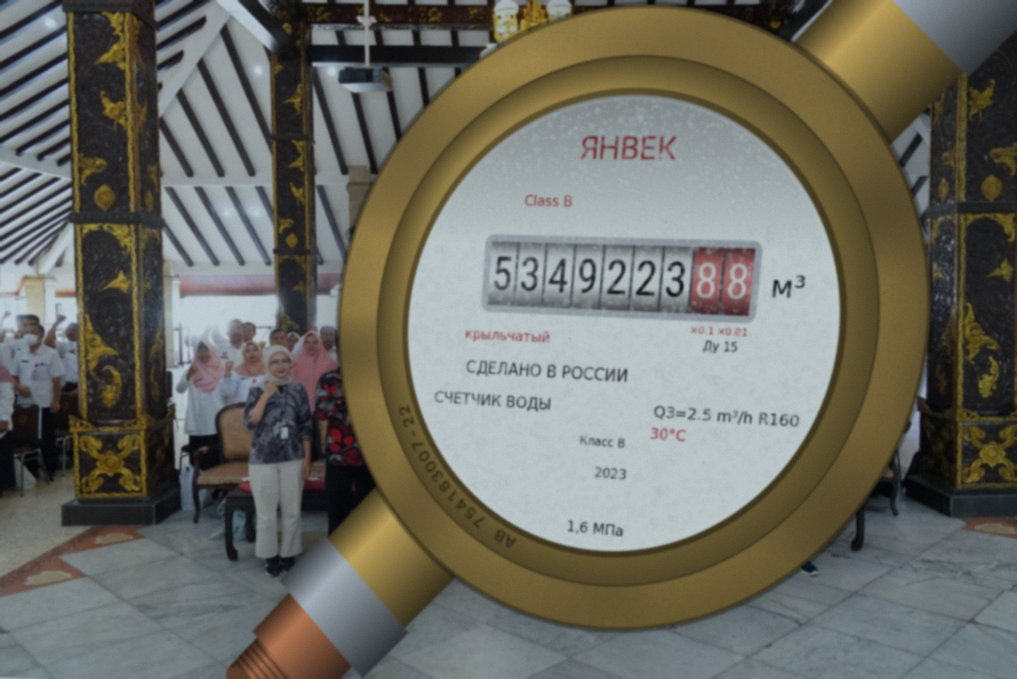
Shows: 5349223.88 m³
